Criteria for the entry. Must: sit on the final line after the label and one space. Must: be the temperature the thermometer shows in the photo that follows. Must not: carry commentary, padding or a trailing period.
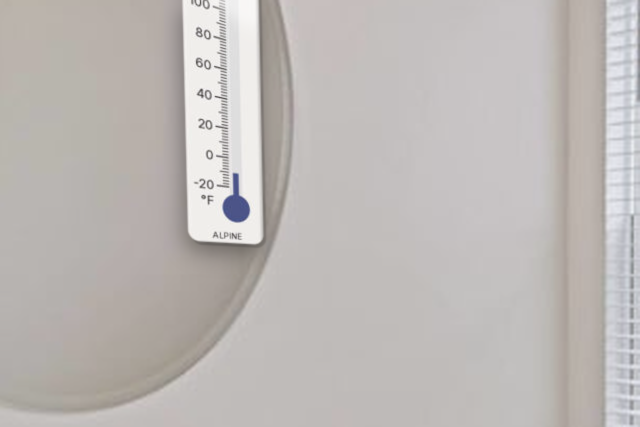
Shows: -10 °F
